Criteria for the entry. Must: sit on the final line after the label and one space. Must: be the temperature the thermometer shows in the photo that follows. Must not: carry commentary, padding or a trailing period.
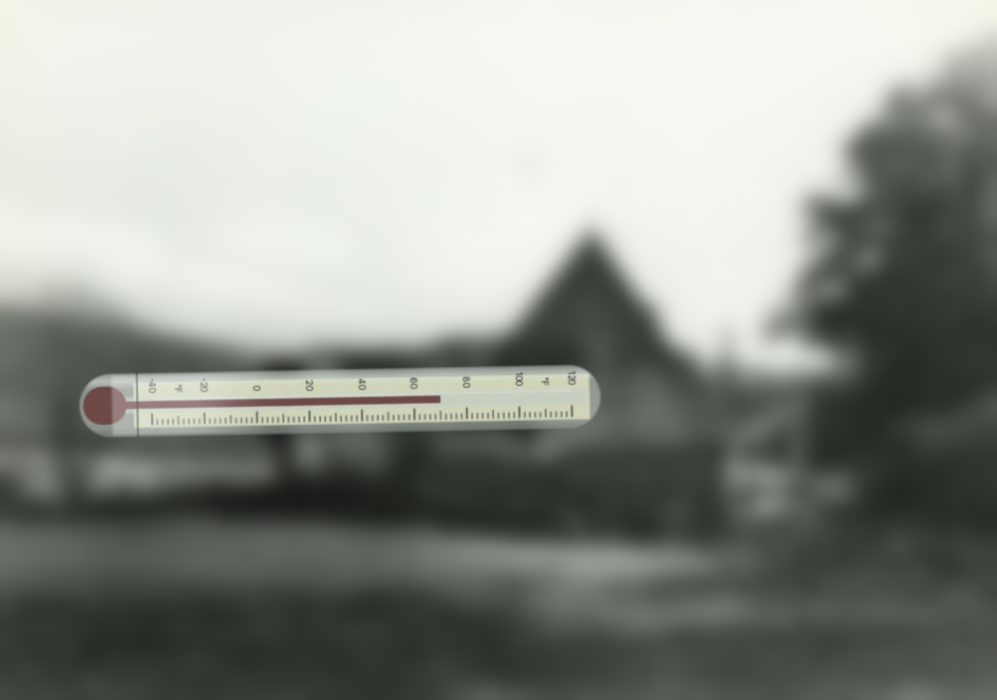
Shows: 70 °F
